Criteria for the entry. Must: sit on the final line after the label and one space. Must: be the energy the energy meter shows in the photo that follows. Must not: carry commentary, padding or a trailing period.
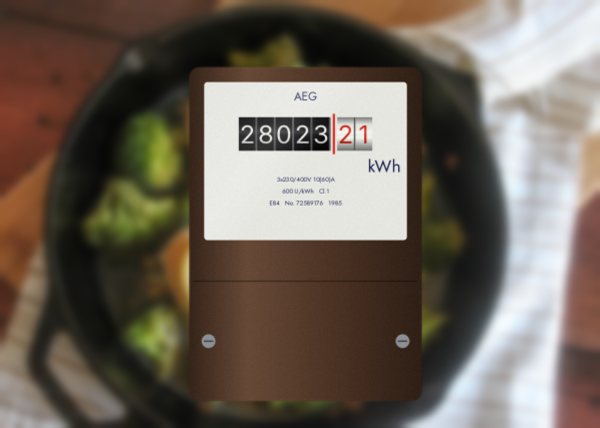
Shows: 28023.21 kWh
